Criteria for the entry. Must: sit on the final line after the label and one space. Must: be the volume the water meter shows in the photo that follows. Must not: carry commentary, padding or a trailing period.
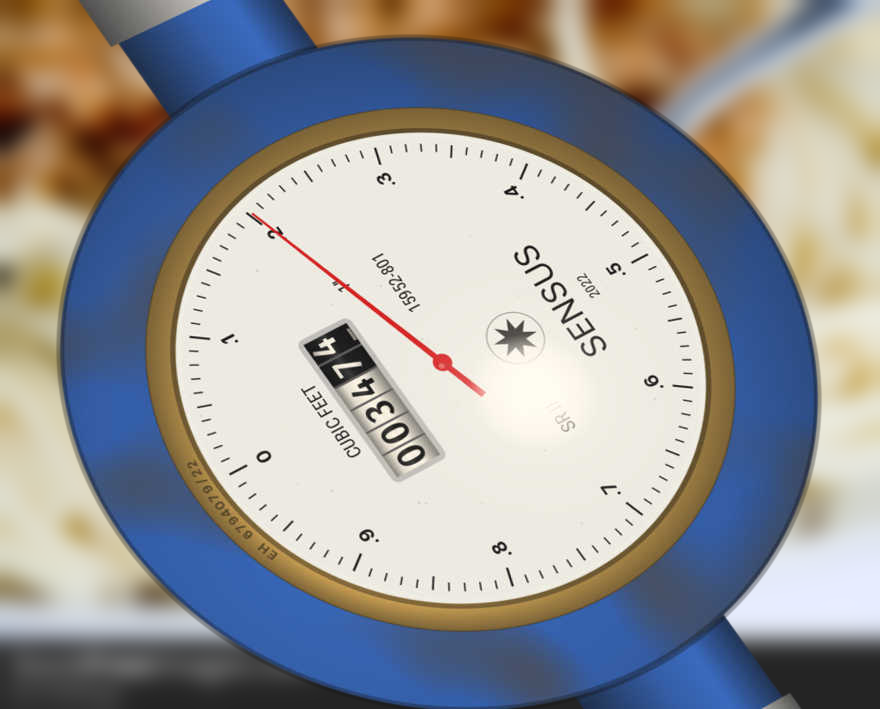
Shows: 3474.20 ft³
